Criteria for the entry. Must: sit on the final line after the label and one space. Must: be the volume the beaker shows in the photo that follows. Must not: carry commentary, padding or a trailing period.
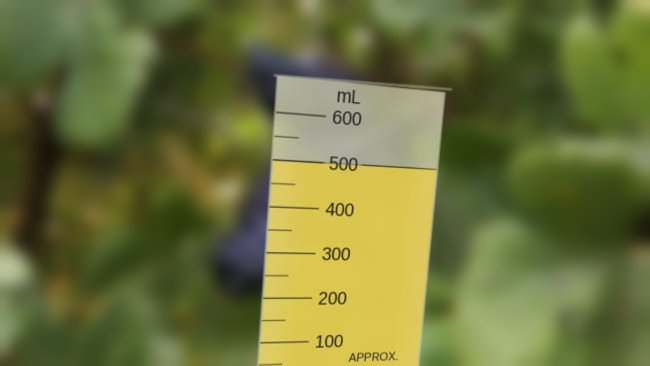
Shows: 500 mL
